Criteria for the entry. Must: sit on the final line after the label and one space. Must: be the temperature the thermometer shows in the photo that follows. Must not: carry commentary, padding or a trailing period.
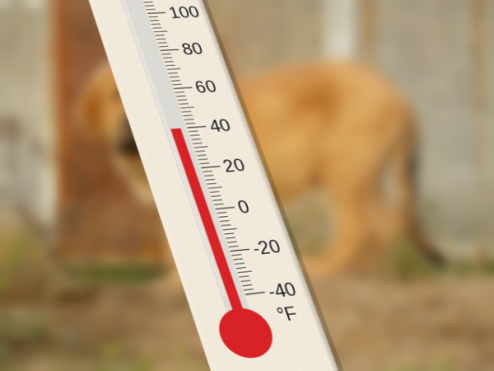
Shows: 40 °F
